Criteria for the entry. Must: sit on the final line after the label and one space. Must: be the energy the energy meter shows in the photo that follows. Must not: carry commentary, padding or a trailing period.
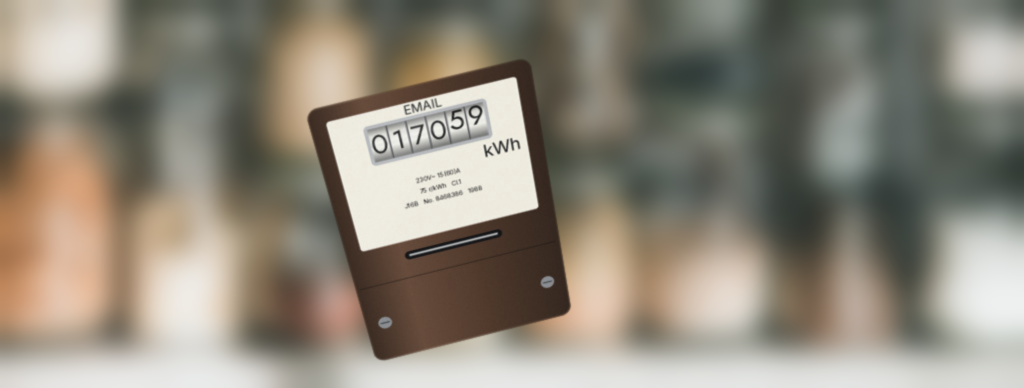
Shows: 17059 kWh
